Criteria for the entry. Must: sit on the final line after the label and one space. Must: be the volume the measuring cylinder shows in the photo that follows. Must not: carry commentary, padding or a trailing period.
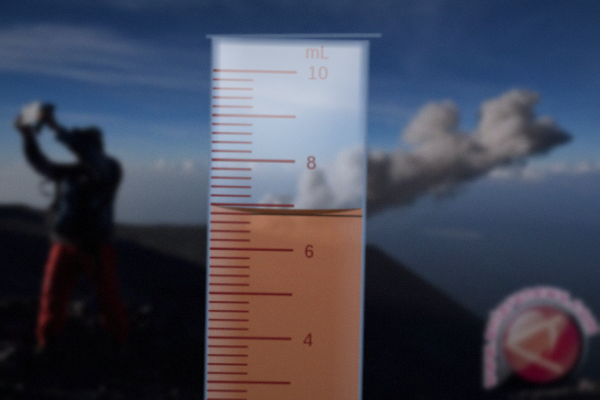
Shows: 6.8 mL
